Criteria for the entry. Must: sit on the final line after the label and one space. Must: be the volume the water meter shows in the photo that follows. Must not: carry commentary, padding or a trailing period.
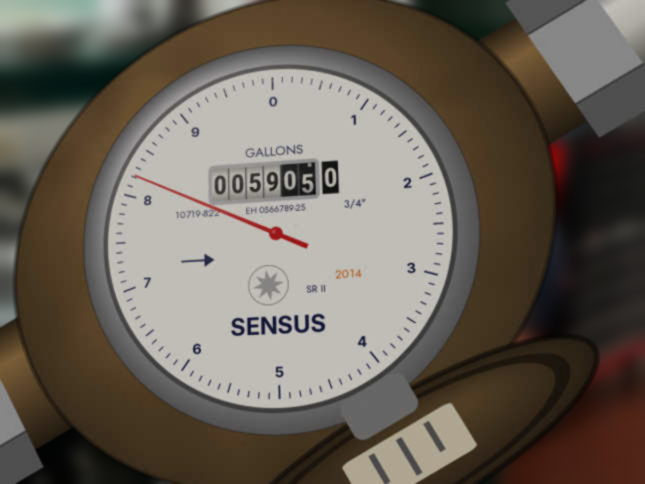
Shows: 59048.2 gal
